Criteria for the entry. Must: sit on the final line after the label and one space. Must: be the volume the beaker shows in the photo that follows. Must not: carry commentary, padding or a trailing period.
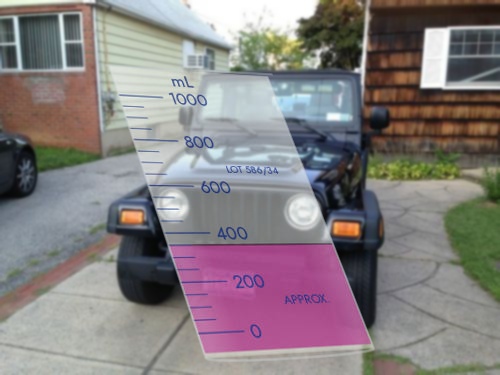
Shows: 350 mL
